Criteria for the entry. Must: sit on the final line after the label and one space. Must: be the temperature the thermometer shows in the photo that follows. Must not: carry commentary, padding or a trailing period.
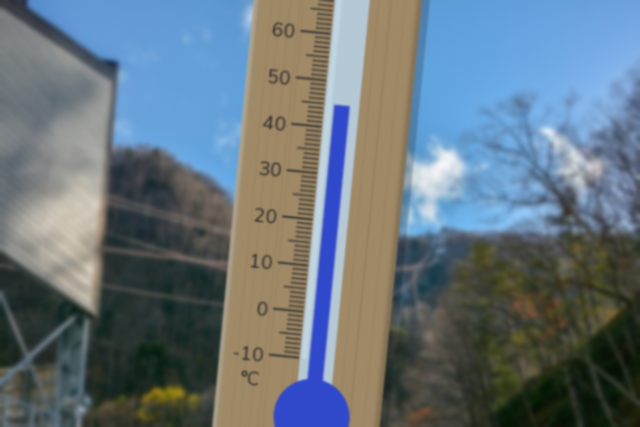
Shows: 45 °C
